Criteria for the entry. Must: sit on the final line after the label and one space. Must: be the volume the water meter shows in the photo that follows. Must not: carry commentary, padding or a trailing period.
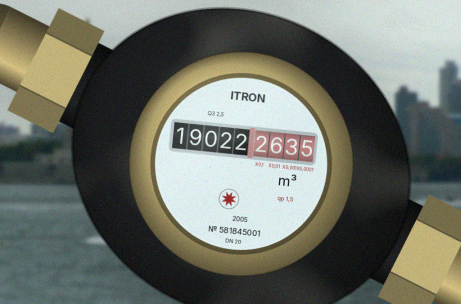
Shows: 19022.2635 m³
